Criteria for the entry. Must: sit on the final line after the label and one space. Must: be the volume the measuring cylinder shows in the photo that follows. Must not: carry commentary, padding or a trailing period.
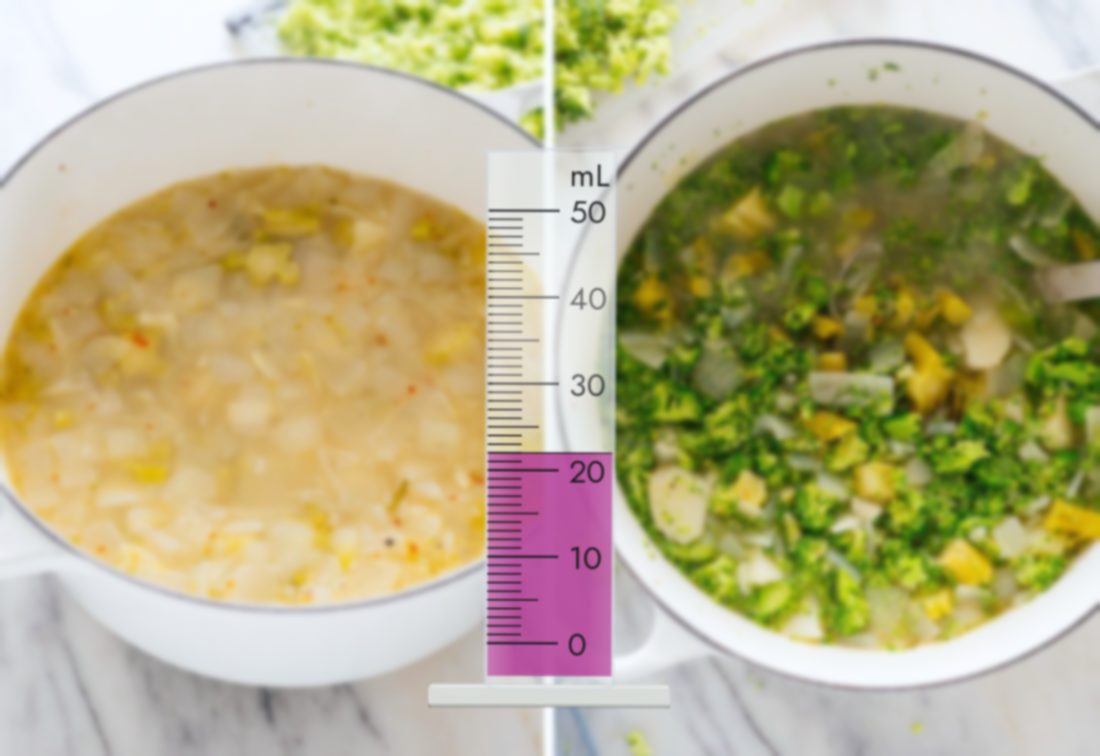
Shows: 22 mL
